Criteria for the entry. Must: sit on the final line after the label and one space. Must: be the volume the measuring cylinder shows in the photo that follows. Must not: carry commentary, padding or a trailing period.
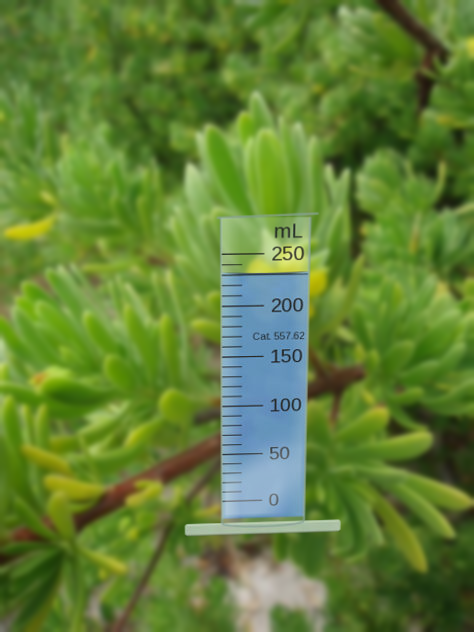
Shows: 230 mL
